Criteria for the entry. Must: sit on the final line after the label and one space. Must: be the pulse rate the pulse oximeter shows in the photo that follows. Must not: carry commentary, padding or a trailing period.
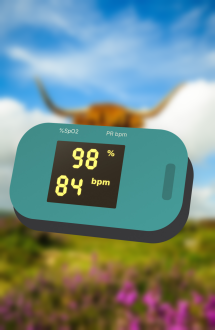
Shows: 84 bpm
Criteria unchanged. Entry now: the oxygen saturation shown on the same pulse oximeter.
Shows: 98 %
